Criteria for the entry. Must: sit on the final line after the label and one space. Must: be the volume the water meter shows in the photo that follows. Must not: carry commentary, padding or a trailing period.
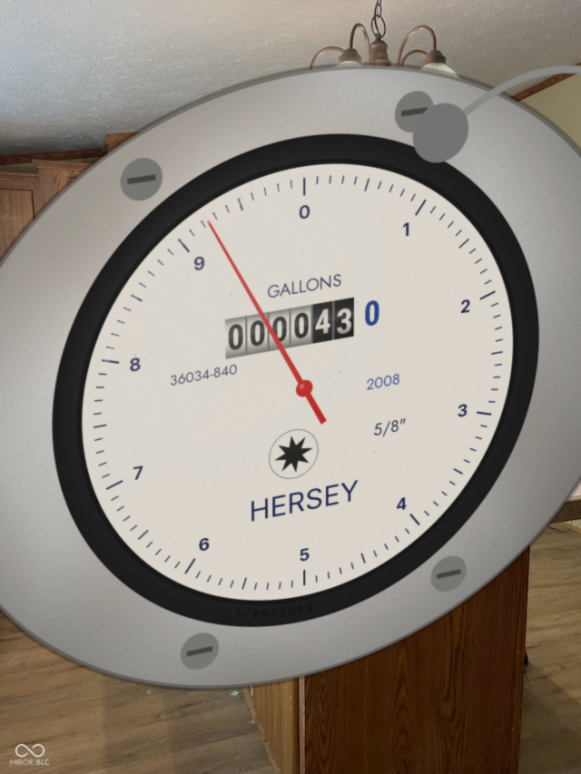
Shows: 429.2 gal
